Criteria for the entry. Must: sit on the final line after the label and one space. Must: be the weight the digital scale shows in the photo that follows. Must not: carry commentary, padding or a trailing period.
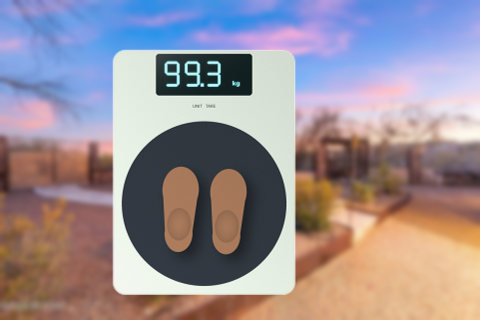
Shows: 99.3 kg
